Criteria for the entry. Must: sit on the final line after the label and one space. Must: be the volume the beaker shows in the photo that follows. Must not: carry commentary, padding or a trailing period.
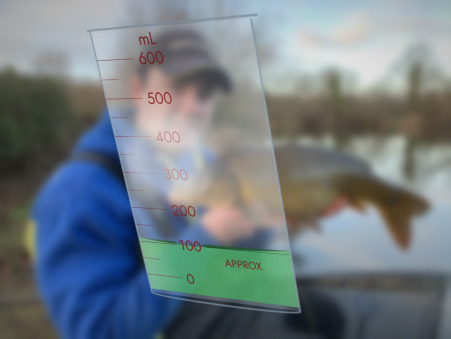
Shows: 100 mL
